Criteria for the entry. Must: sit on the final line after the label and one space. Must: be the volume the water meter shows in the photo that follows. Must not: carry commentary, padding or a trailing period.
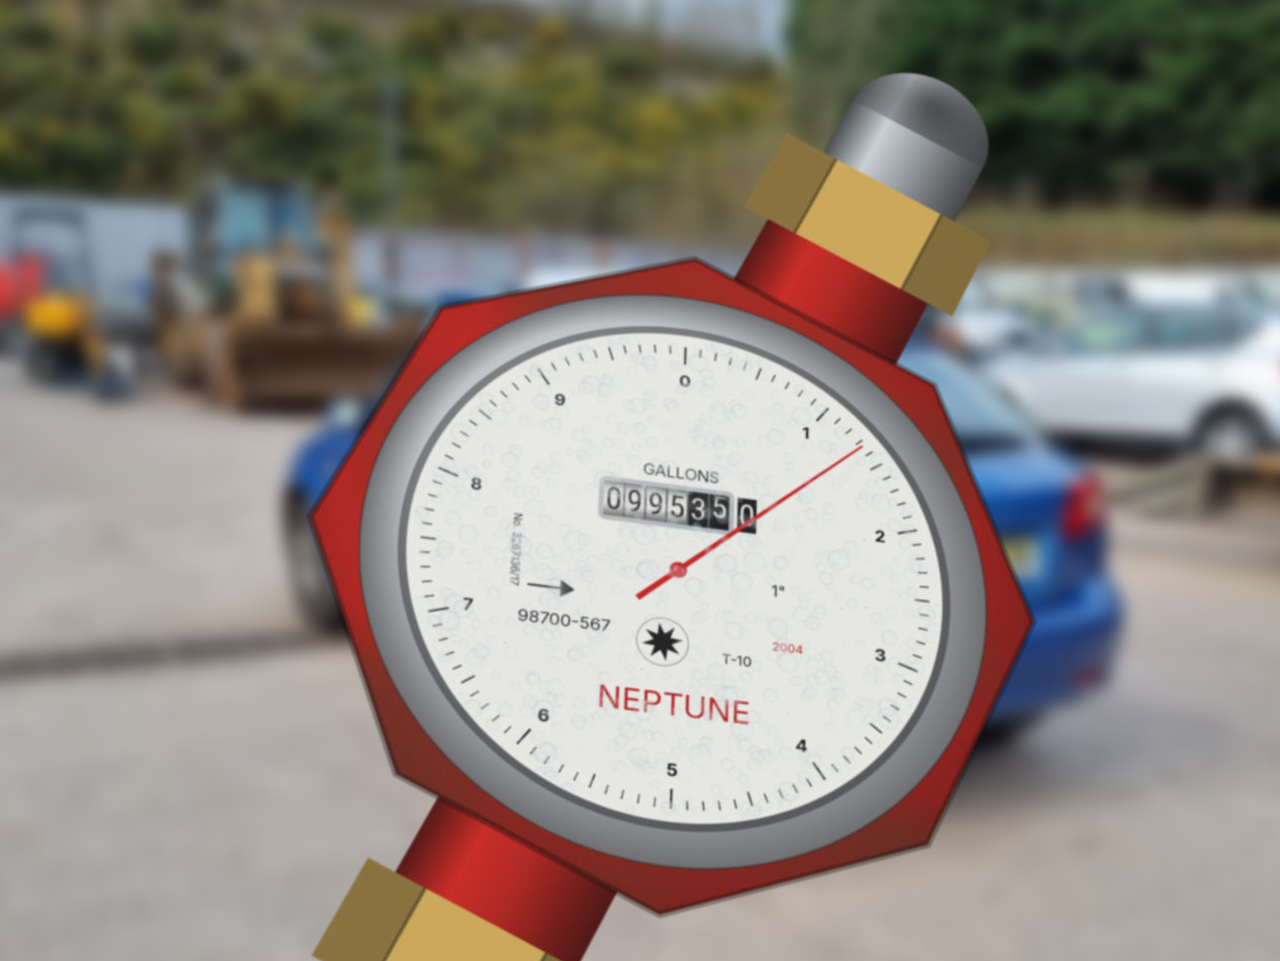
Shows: 995351.3 gal
